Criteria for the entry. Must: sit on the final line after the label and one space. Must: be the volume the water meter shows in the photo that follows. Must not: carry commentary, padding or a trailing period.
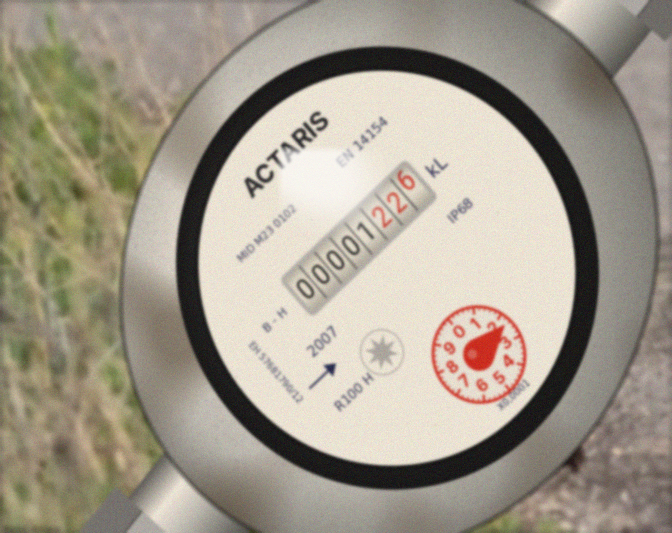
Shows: 1.2262 kL
